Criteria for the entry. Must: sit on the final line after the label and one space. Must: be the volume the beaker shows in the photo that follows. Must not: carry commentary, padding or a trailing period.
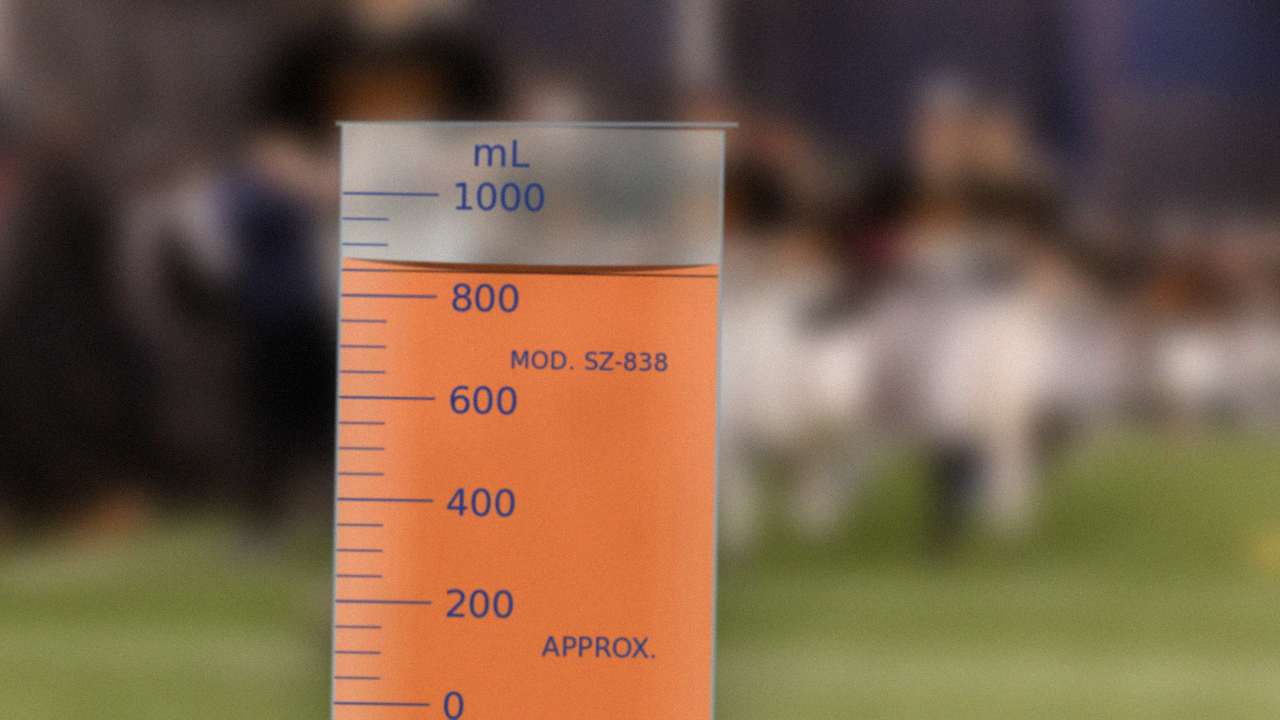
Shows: 850 mL
